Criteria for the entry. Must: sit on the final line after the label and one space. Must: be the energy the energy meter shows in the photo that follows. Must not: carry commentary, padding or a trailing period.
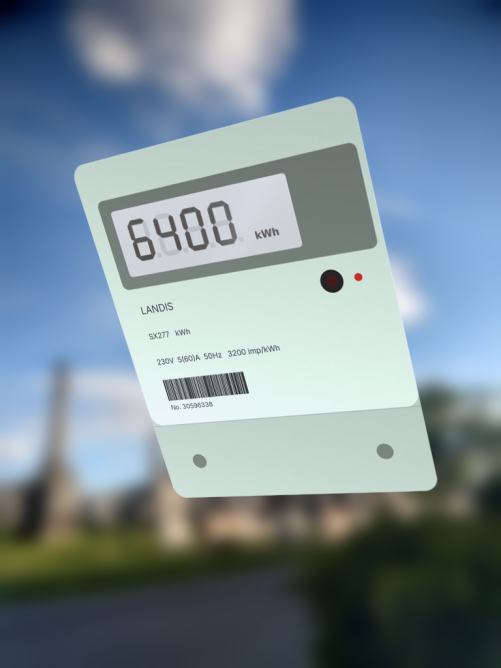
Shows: 6400 kWh
